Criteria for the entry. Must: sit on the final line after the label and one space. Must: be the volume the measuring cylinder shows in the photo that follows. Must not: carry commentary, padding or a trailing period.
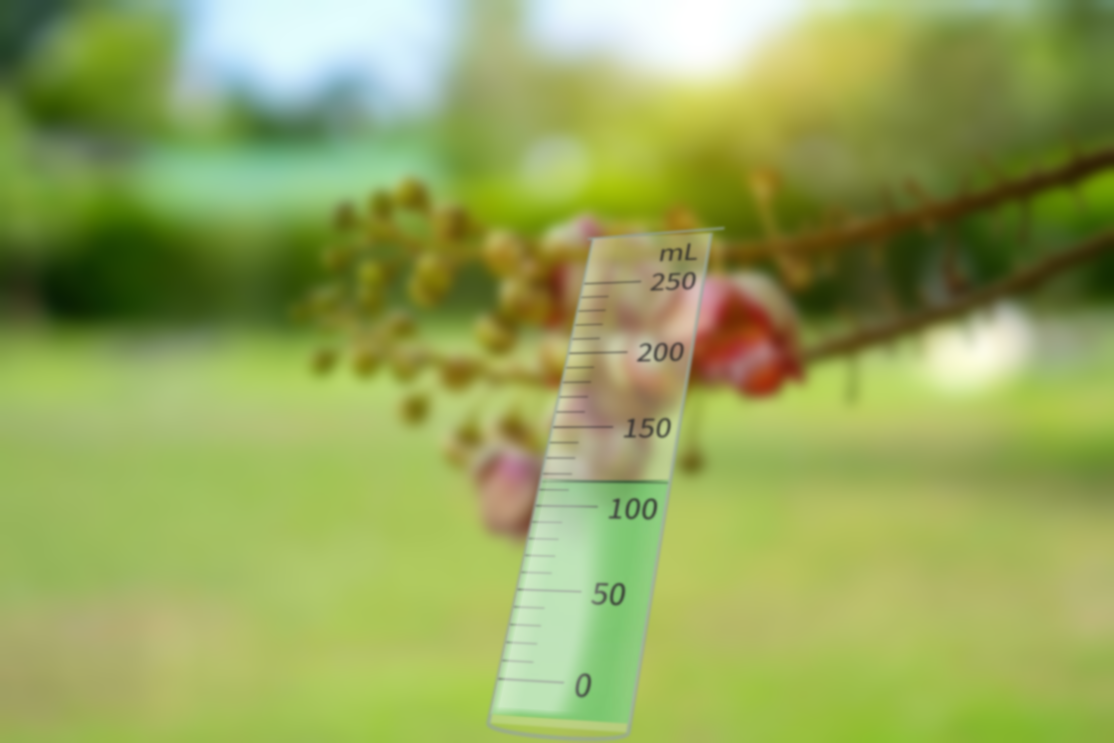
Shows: 115 mL
